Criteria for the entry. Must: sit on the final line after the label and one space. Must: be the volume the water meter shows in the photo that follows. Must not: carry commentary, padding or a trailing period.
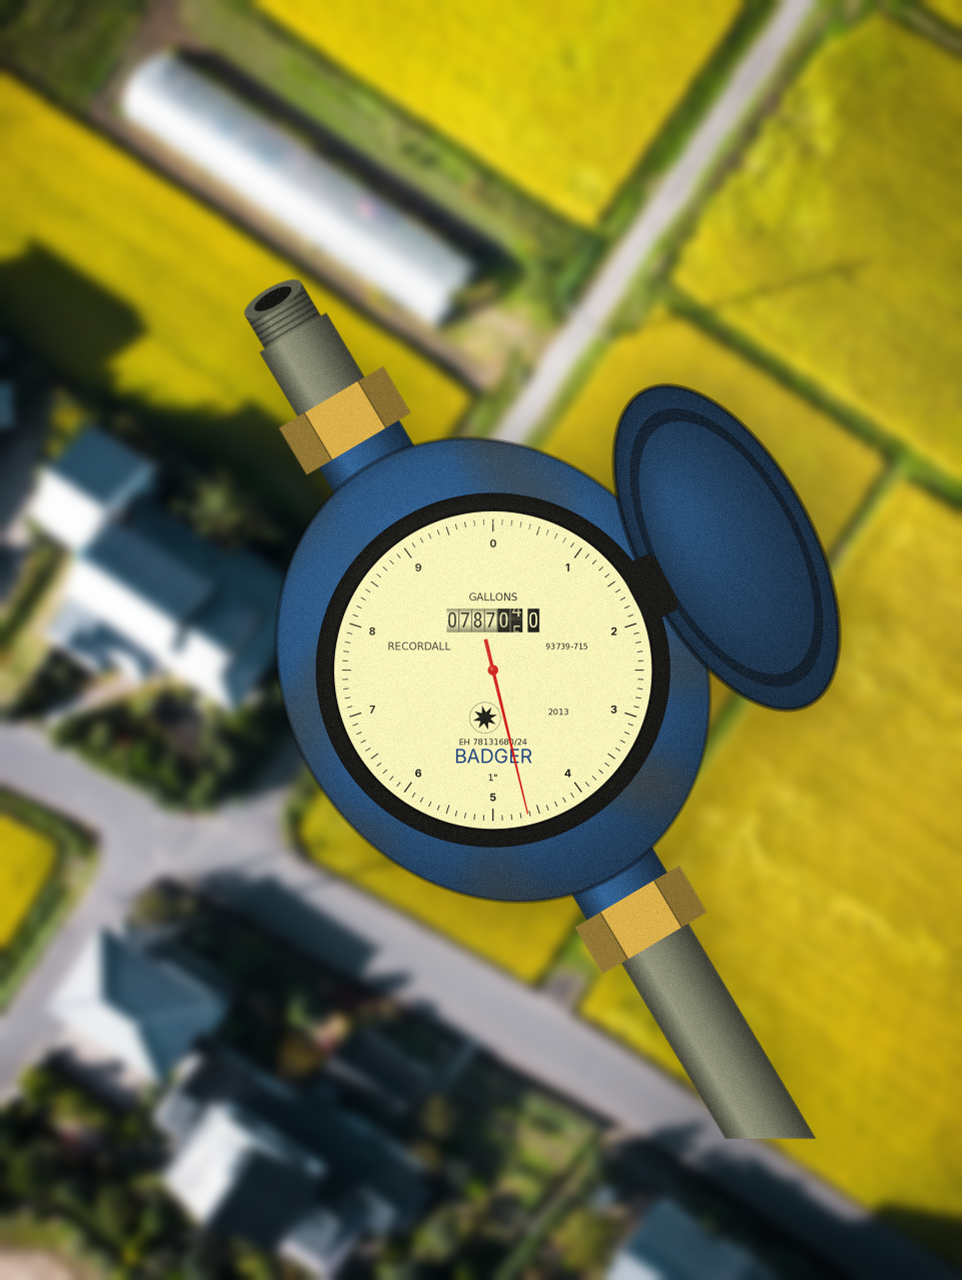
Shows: 787044.6 gal
